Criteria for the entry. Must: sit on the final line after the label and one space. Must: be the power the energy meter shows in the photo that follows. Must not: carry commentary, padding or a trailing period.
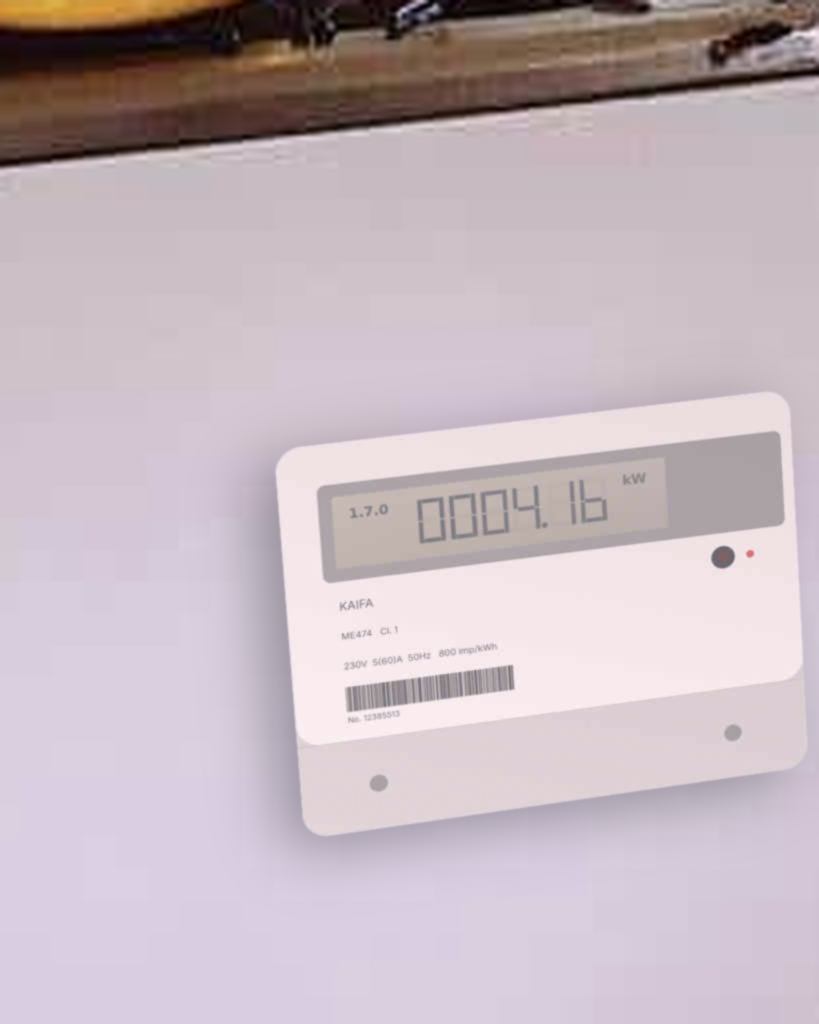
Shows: 4.16 kW
